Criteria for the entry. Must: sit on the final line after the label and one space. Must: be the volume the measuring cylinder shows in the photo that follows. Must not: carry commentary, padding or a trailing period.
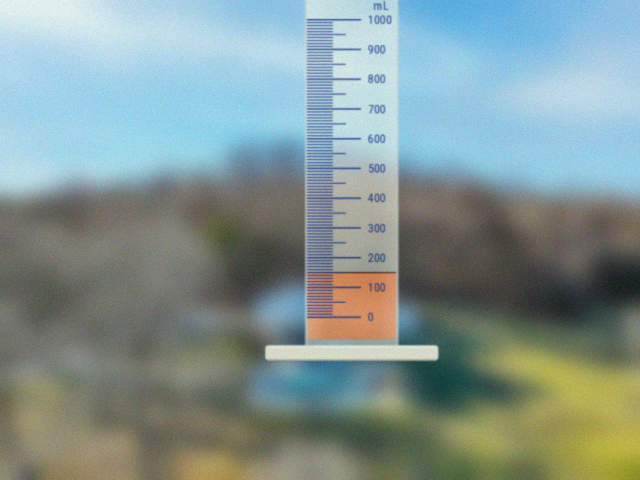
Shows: 150 mL
